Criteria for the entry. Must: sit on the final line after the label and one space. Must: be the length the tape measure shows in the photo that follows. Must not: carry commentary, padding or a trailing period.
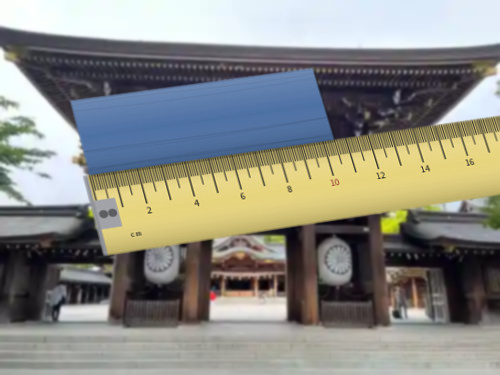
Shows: 10.5 cm
